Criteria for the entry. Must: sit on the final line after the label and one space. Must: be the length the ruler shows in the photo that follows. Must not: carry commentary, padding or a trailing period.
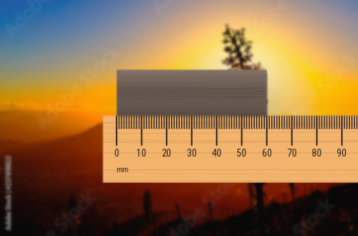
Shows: 60 mm
